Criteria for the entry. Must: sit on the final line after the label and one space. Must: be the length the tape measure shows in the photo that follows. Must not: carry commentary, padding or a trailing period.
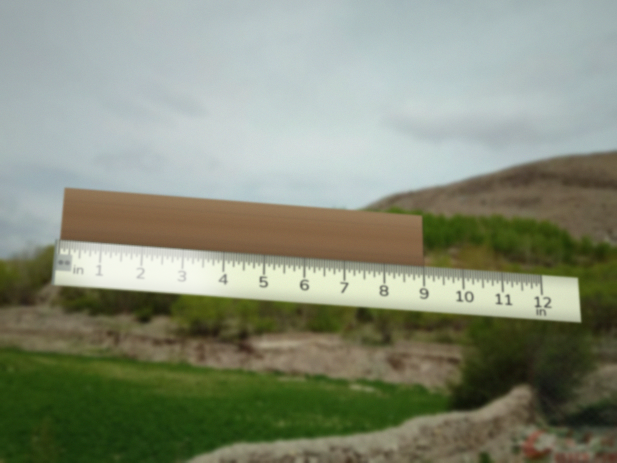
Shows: 9 in
